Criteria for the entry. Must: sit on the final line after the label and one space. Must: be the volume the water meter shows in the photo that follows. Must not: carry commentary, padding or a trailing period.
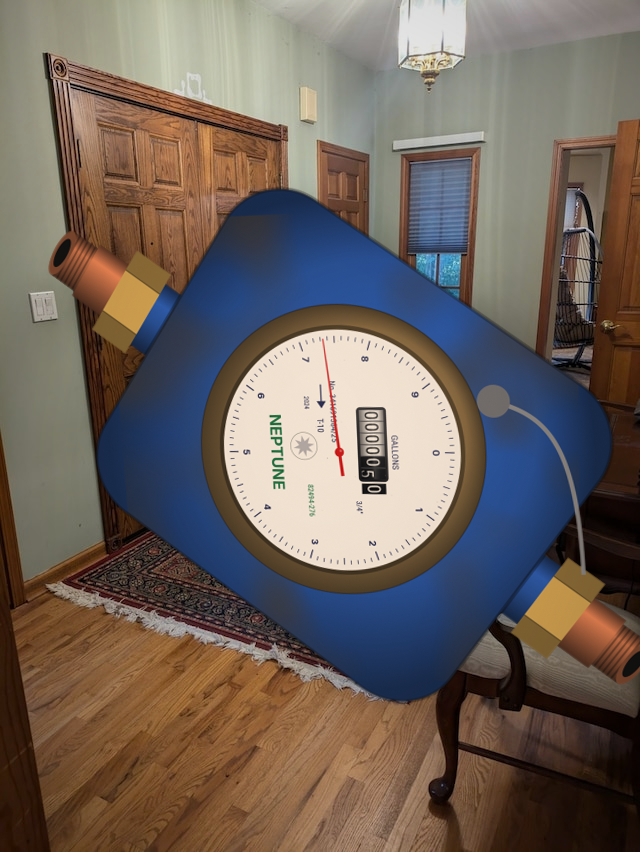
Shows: 47.3 gal
